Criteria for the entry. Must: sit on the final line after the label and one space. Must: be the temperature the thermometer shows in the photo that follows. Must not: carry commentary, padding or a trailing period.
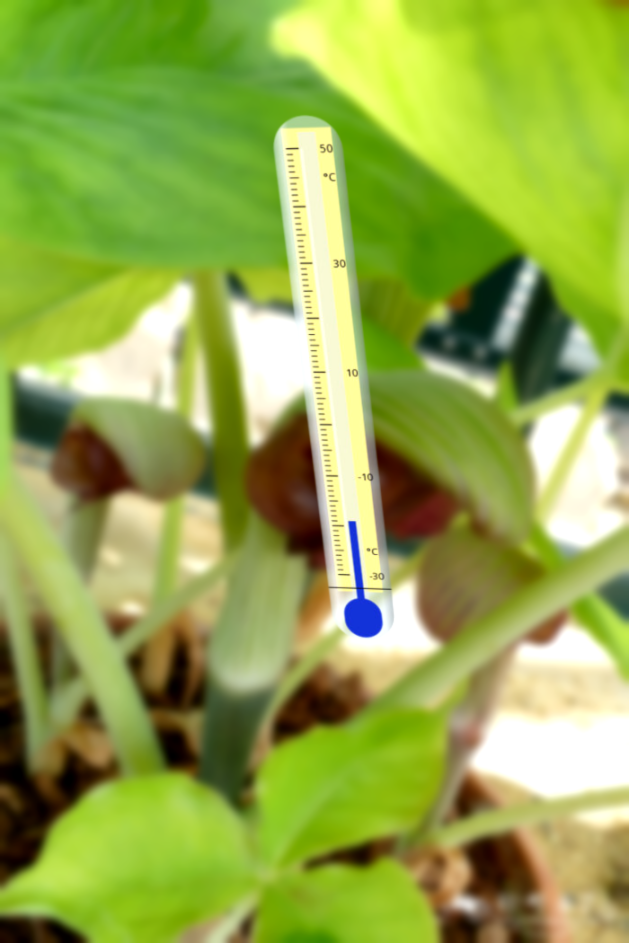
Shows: -19 °C
